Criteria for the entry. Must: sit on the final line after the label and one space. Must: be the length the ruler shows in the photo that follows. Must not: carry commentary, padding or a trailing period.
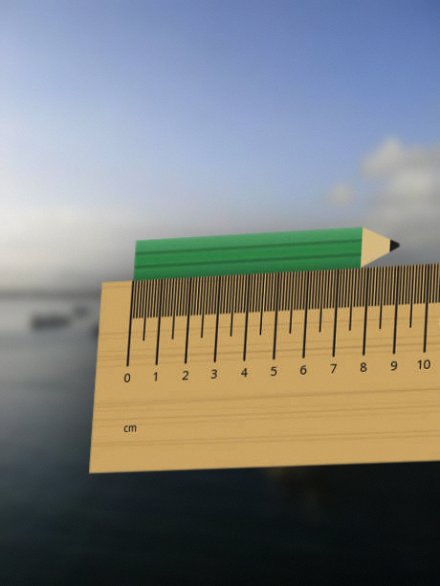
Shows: 9 cm
